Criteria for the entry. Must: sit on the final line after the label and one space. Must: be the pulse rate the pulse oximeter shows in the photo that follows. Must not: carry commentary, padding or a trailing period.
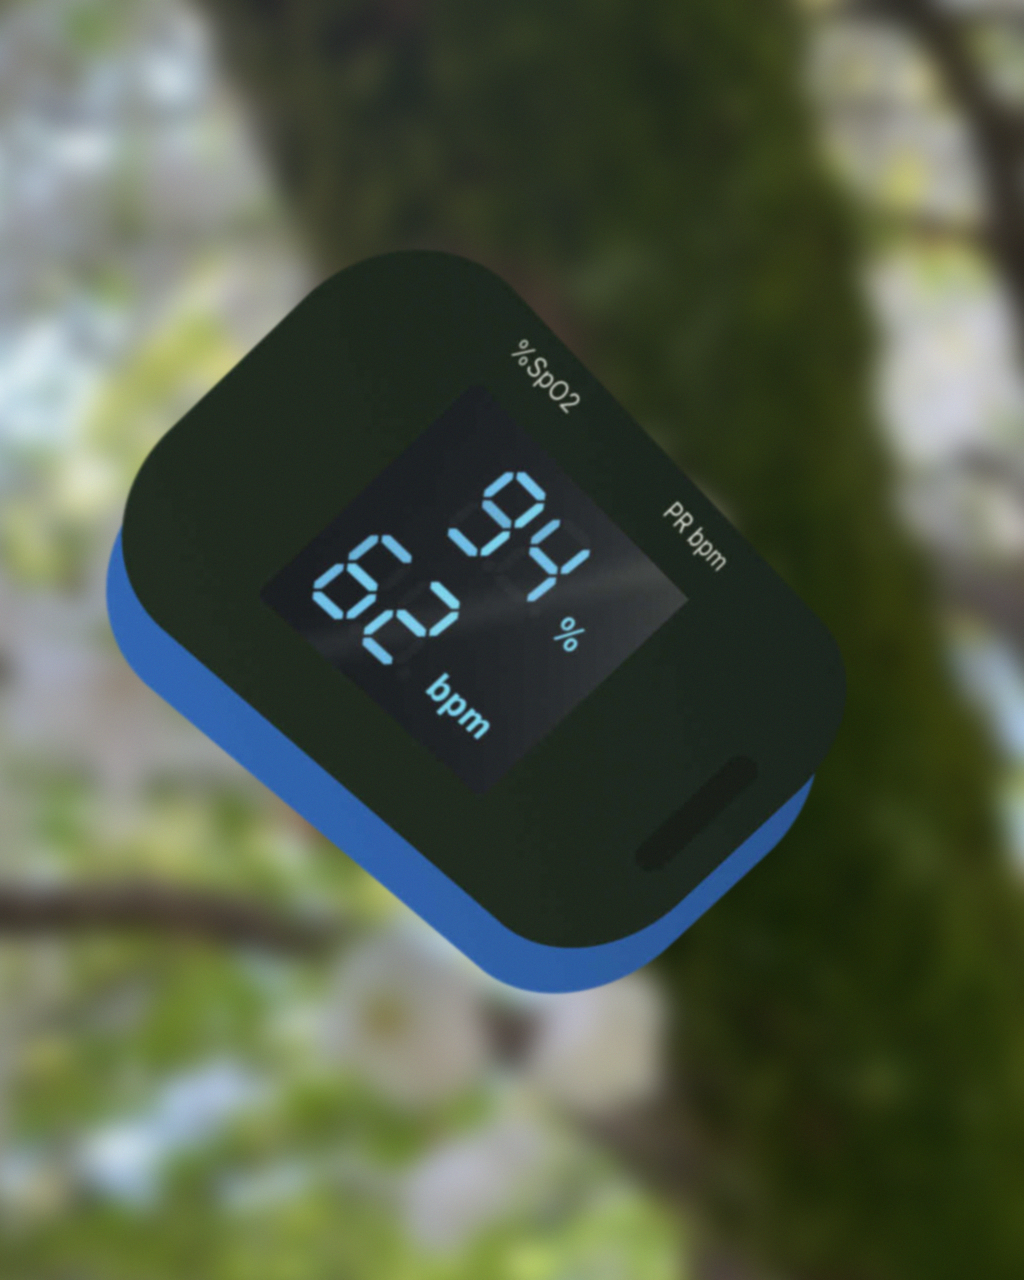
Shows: 62 bpm
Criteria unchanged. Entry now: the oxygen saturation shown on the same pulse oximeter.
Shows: 94 %
